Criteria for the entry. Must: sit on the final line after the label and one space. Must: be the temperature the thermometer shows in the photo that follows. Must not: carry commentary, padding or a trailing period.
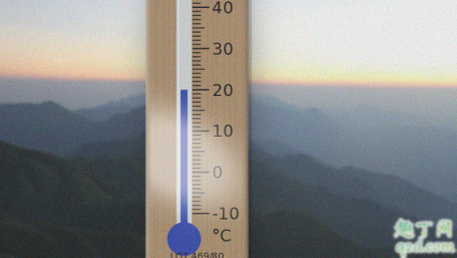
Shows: 20 °C
